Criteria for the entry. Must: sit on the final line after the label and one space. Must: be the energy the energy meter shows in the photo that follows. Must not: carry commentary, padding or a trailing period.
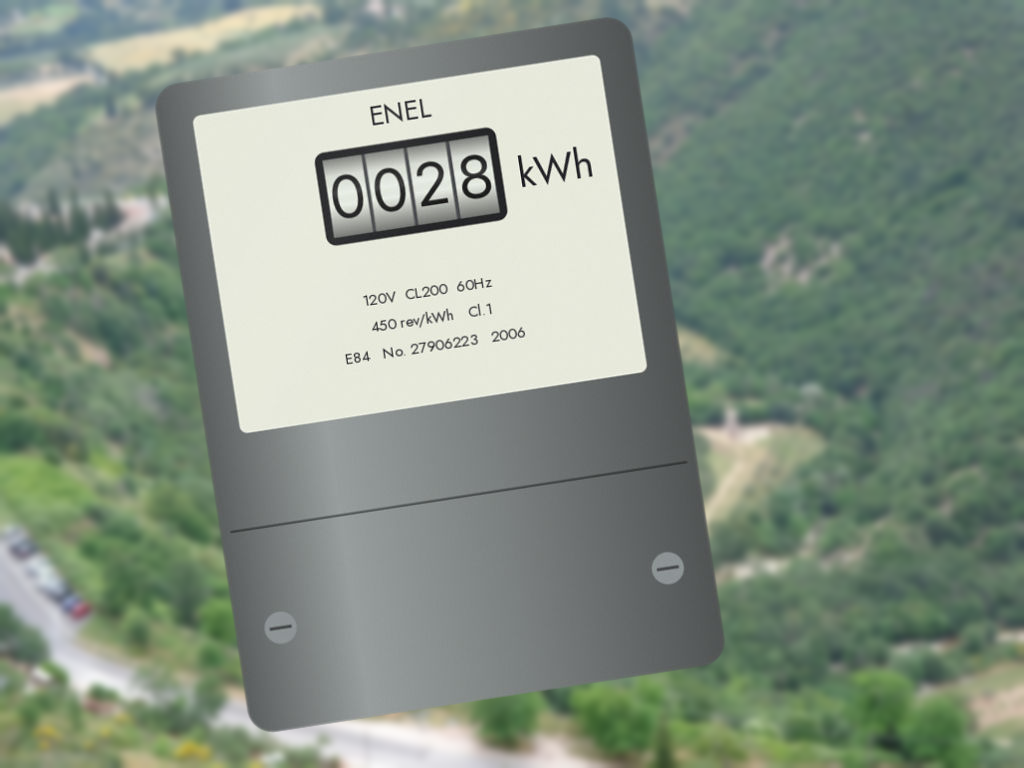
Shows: 28 kWh
